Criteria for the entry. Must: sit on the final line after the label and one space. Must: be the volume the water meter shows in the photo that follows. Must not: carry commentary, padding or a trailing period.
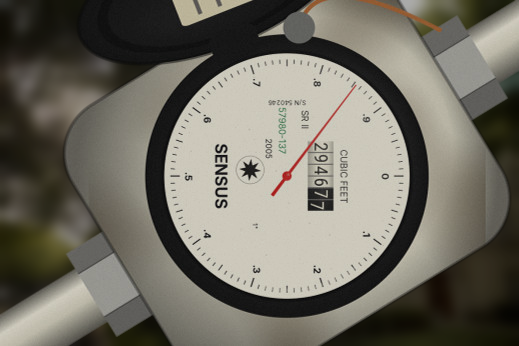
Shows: 294676.85 ft³
